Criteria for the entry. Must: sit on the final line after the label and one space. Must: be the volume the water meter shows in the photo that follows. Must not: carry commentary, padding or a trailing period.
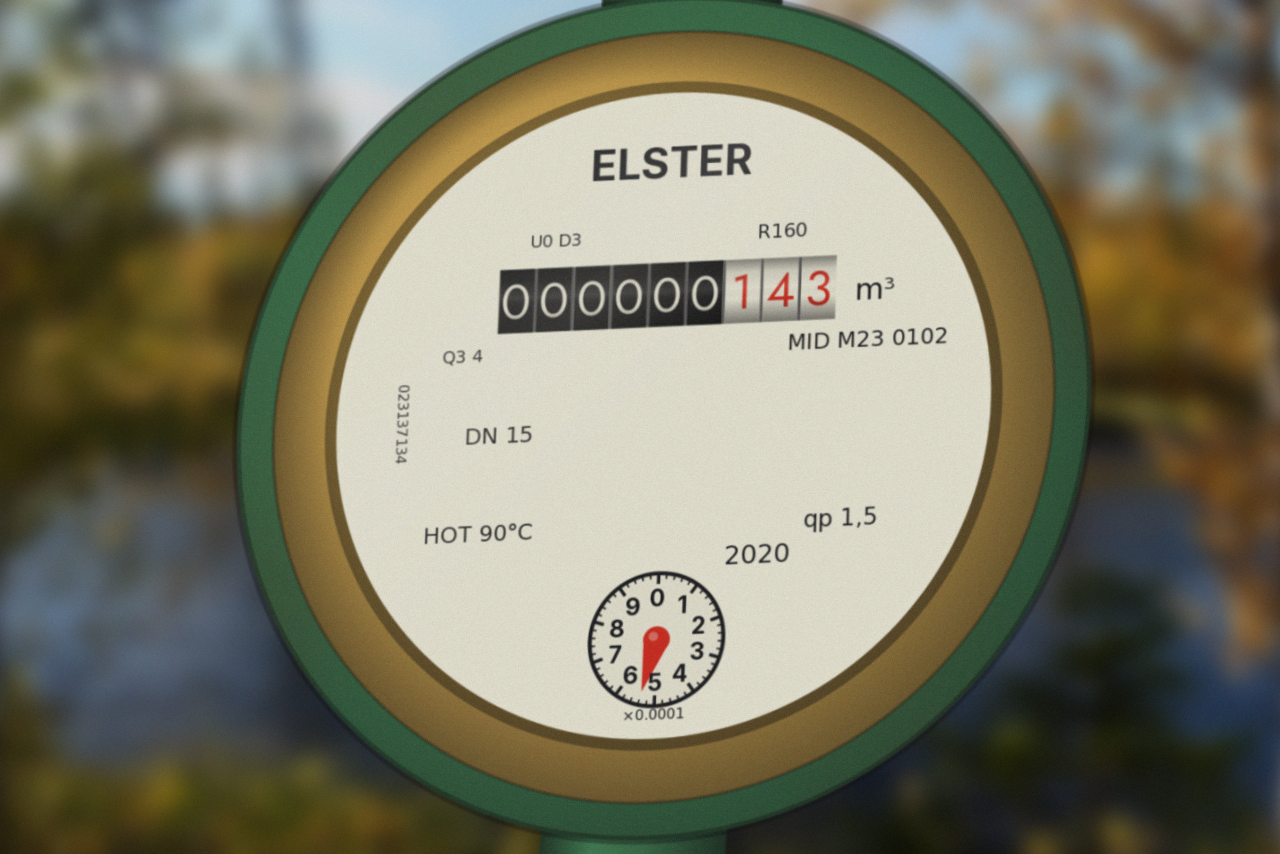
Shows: 0.1435 m³
